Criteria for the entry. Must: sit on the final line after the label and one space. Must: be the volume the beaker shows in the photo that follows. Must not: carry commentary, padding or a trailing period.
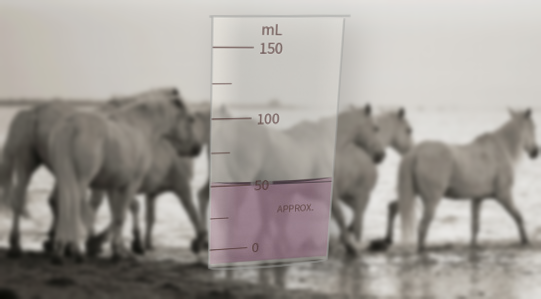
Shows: 50 mL
